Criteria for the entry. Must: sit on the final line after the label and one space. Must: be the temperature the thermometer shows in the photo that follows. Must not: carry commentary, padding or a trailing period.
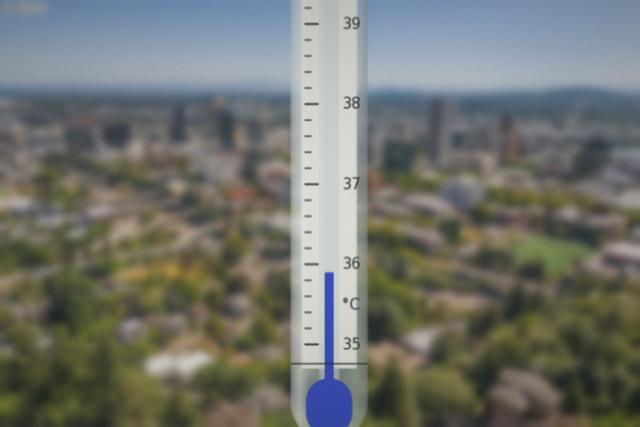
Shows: 35.9 °C
